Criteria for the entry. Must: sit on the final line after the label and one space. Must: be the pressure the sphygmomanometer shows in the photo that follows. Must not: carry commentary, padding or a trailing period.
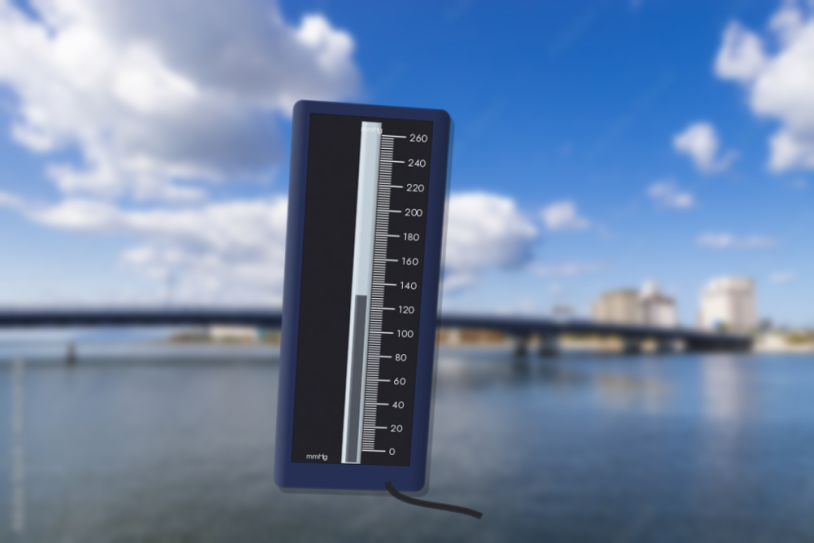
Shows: 130 mmHg
